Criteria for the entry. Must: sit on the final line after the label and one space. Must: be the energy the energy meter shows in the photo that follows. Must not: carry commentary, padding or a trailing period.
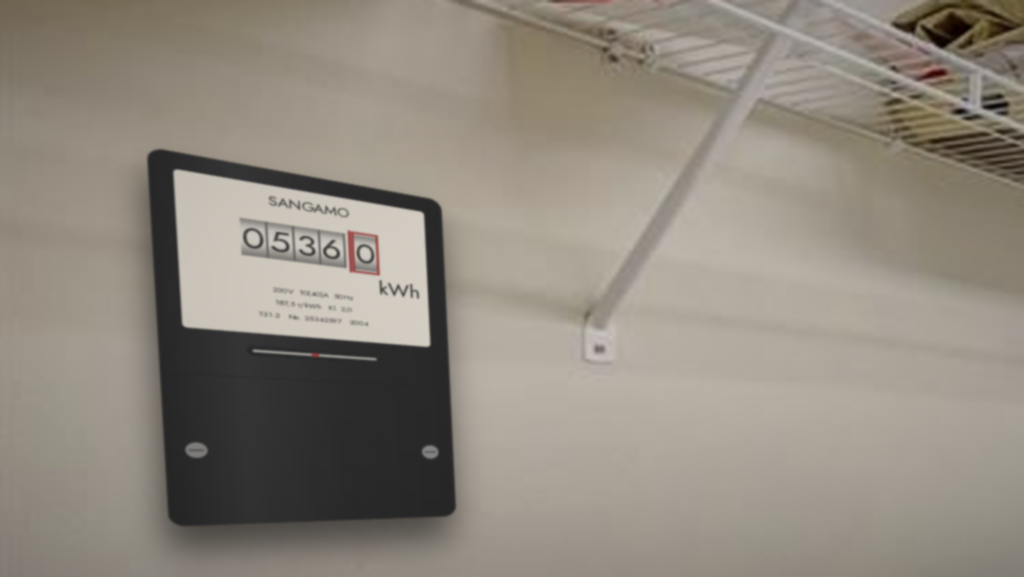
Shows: 536.0 kWh
